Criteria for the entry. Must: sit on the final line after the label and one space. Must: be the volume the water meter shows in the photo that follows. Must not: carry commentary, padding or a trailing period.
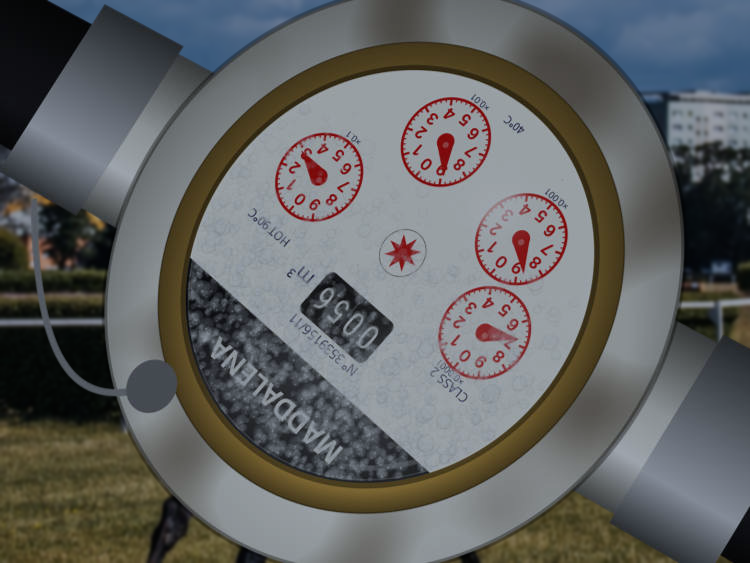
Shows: 56.2886 m³
